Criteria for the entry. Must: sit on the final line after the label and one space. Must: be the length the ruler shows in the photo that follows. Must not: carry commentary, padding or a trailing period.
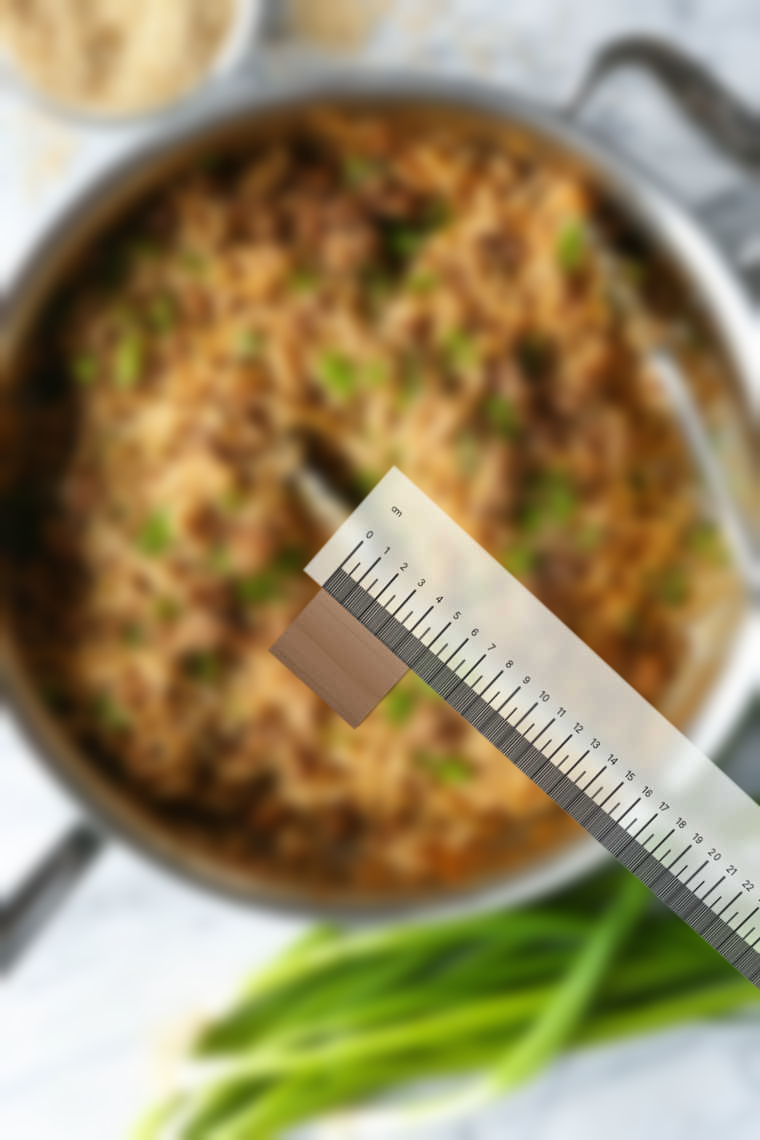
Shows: 5 cm
